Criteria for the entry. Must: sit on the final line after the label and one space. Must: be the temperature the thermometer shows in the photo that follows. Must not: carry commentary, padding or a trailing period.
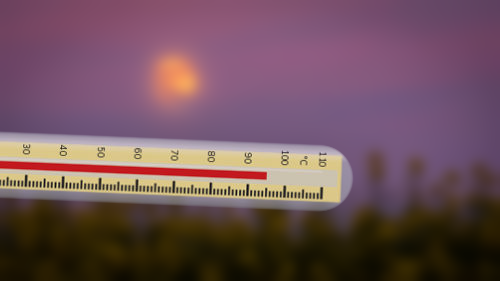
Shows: 95 °C
